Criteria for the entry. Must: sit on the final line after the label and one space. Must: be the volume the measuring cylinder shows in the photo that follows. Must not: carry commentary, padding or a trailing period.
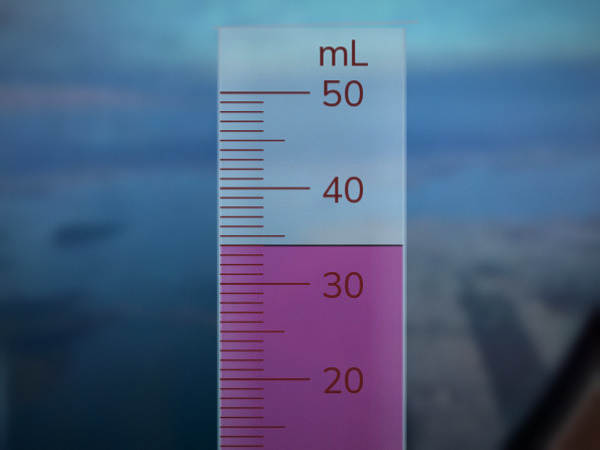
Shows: 34 mL
